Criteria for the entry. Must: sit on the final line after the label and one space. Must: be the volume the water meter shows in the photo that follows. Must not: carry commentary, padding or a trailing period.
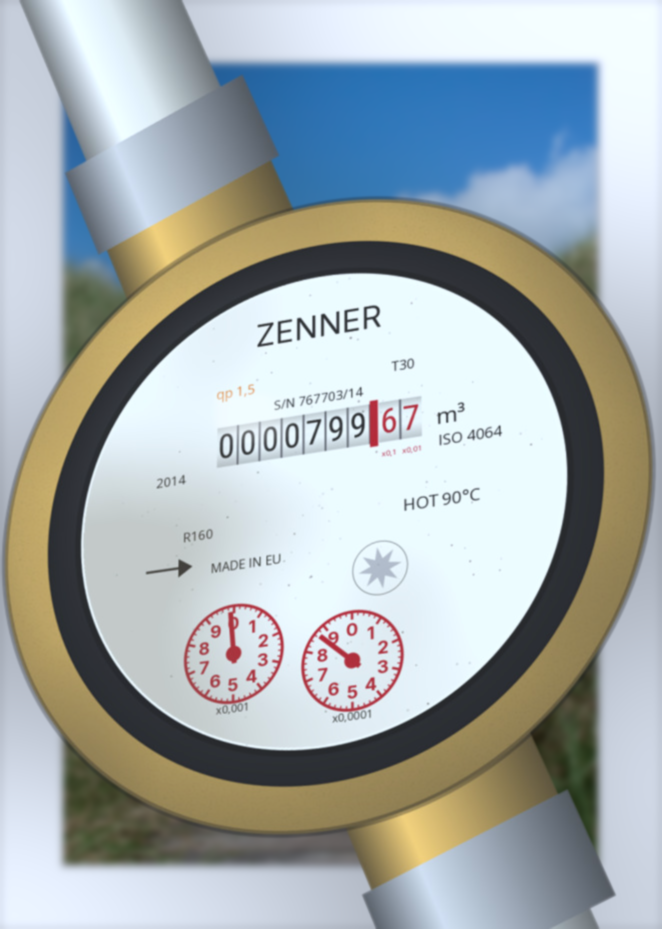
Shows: 799.6698 m³
